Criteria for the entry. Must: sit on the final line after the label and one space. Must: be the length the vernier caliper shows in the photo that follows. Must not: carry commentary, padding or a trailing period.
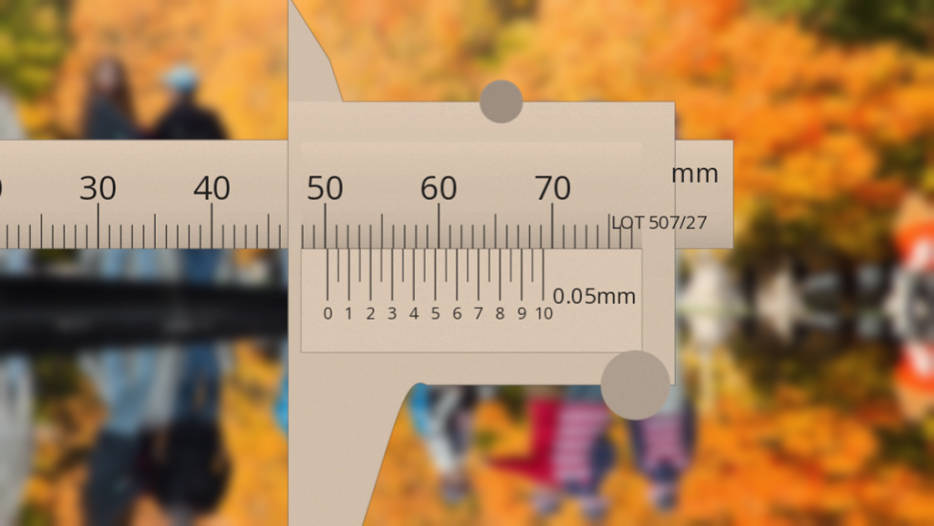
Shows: 50.2 mm
